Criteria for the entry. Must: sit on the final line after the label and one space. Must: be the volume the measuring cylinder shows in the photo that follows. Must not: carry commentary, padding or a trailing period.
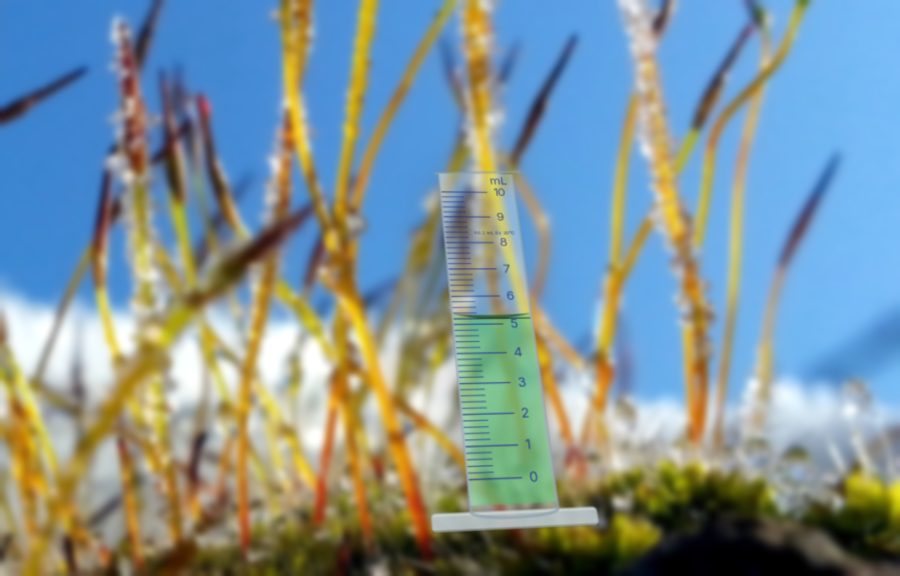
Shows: 5.2 mL
